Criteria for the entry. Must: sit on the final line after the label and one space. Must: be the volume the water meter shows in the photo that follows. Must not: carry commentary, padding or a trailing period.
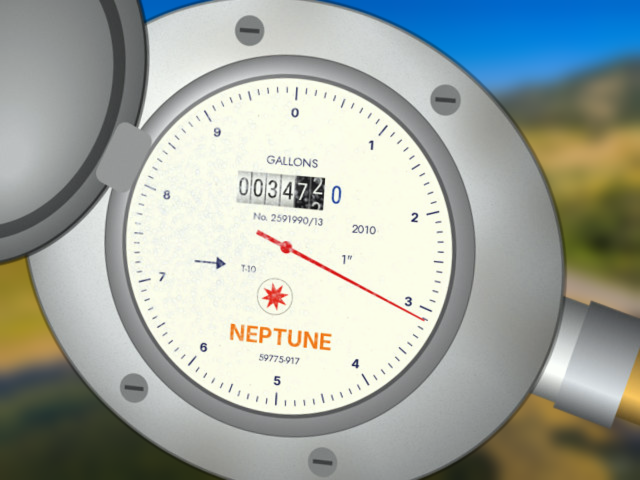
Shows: 34723.1 gal
